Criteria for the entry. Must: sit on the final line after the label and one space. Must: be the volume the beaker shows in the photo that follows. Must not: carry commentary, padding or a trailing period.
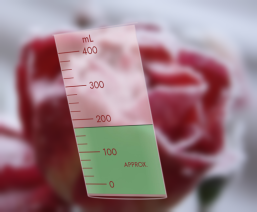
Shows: 175 mL
